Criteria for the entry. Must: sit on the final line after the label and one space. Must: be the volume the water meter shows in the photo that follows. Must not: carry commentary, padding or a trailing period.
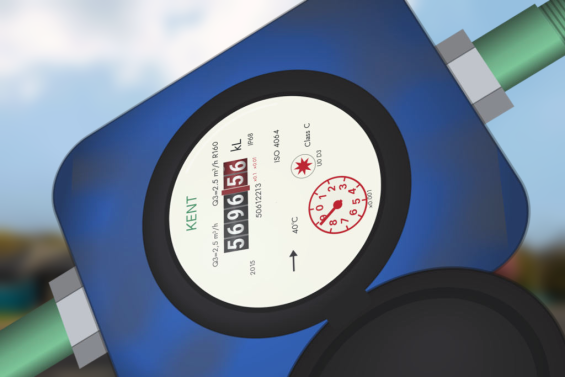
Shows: 5696.558 kL
